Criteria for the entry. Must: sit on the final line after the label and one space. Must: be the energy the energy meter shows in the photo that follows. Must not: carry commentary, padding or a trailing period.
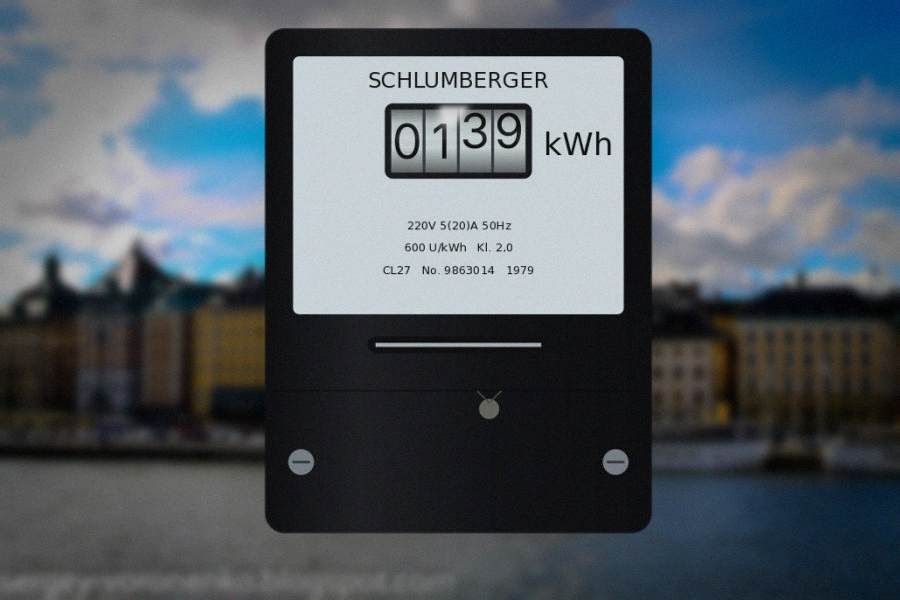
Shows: 139 kWh
